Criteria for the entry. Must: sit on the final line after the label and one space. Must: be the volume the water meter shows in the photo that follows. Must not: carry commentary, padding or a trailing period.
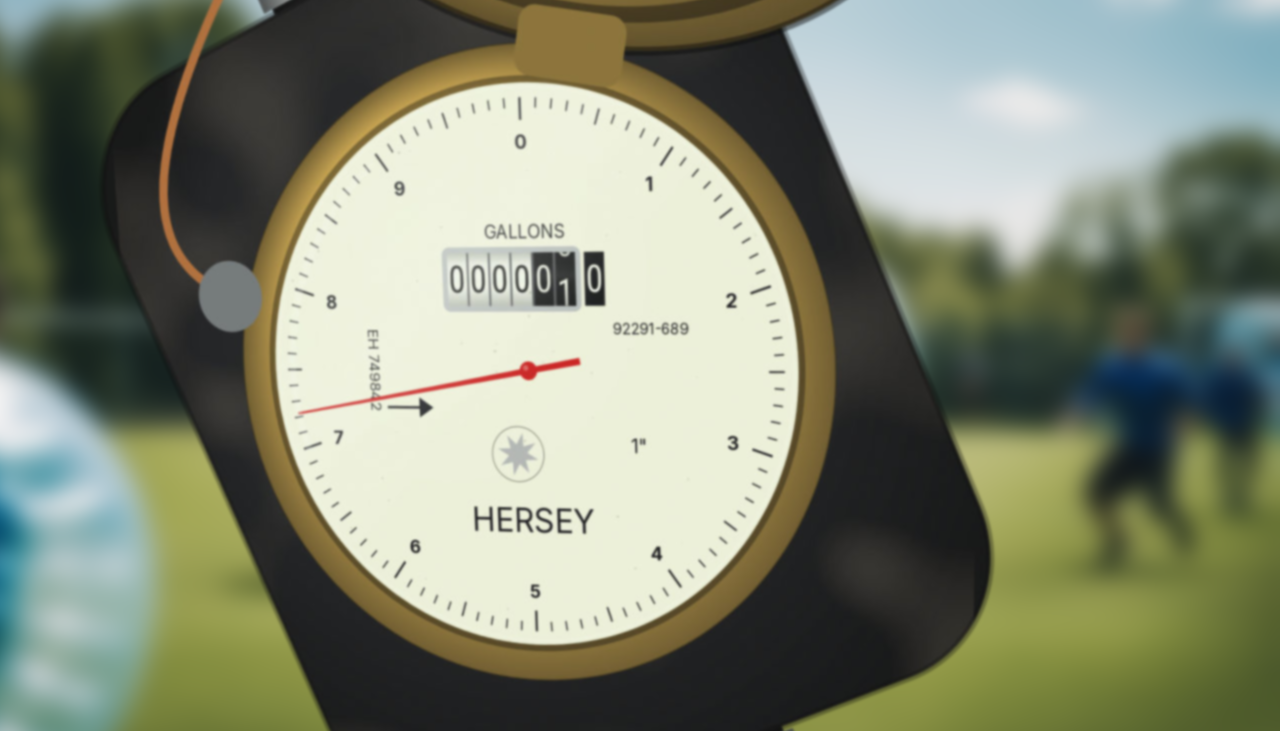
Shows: 7.2 gal
